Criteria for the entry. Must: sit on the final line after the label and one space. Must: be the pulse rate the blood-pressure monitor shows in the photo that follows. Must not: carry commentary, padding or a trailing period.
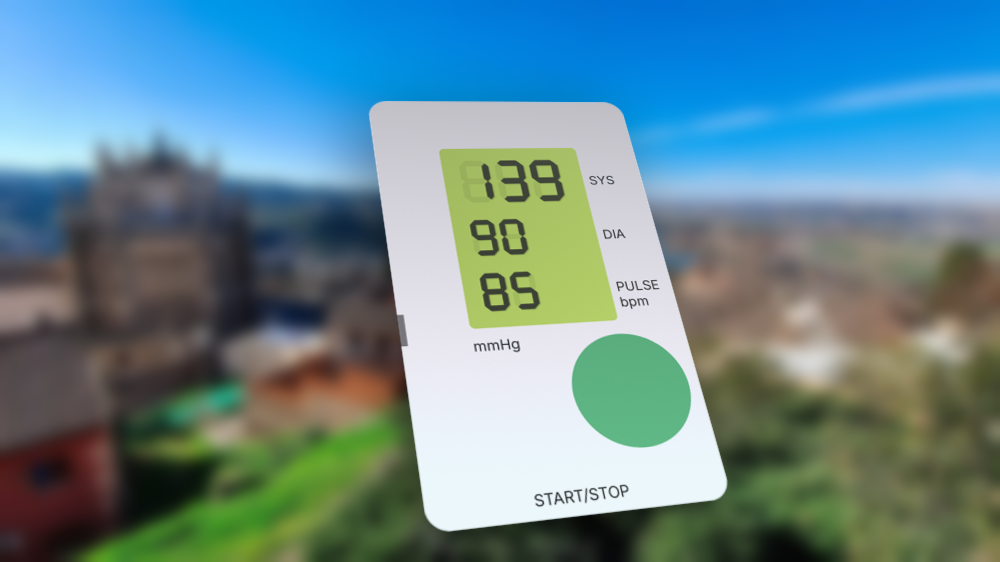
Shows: 85 bpm
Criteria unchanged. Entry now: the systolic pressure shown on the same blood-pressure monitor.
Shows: 139 mmHg
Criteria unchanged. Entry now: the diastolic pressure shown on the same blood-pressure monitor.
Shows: 90 mmHg
